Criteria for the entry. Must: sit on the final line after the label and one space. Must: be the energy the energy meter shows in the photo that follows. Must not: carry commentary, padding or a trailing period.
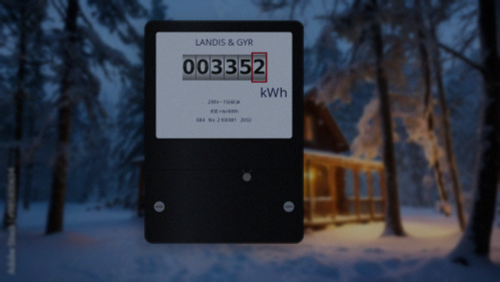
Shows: 335.2 kWh
